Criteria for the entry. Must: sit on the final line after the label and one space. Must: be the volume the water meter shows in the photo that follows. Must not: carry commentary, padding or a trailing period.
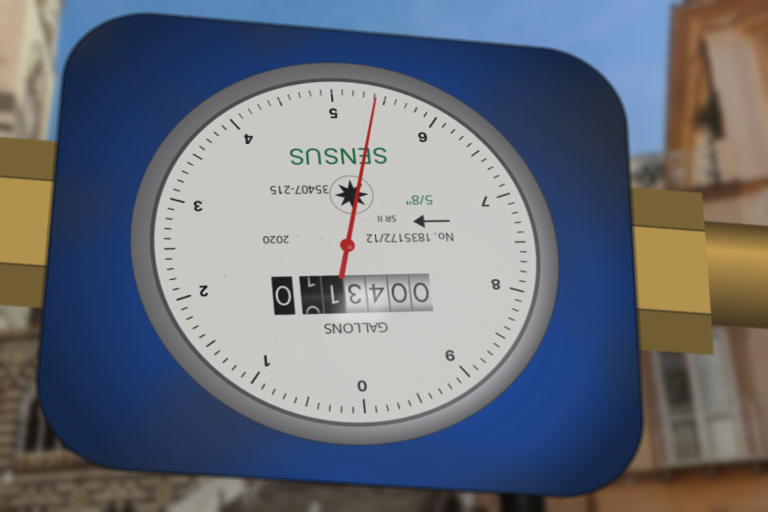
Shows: 43105.4 gal
